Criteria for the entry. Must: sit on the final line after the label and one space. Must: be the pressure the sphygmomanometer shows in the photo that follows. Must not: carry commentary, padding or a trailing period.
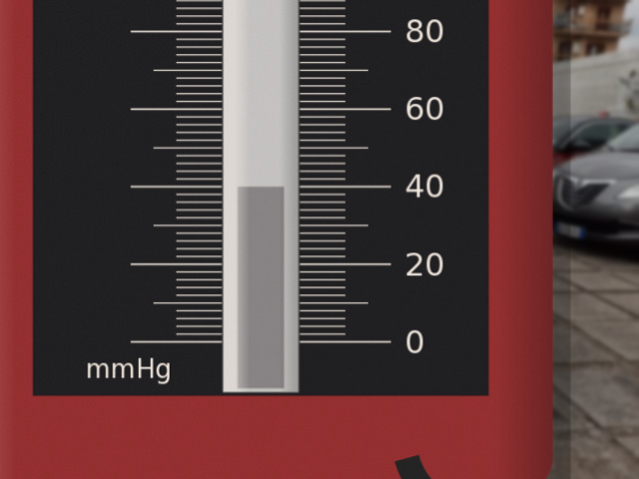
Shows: 40 mmHg
